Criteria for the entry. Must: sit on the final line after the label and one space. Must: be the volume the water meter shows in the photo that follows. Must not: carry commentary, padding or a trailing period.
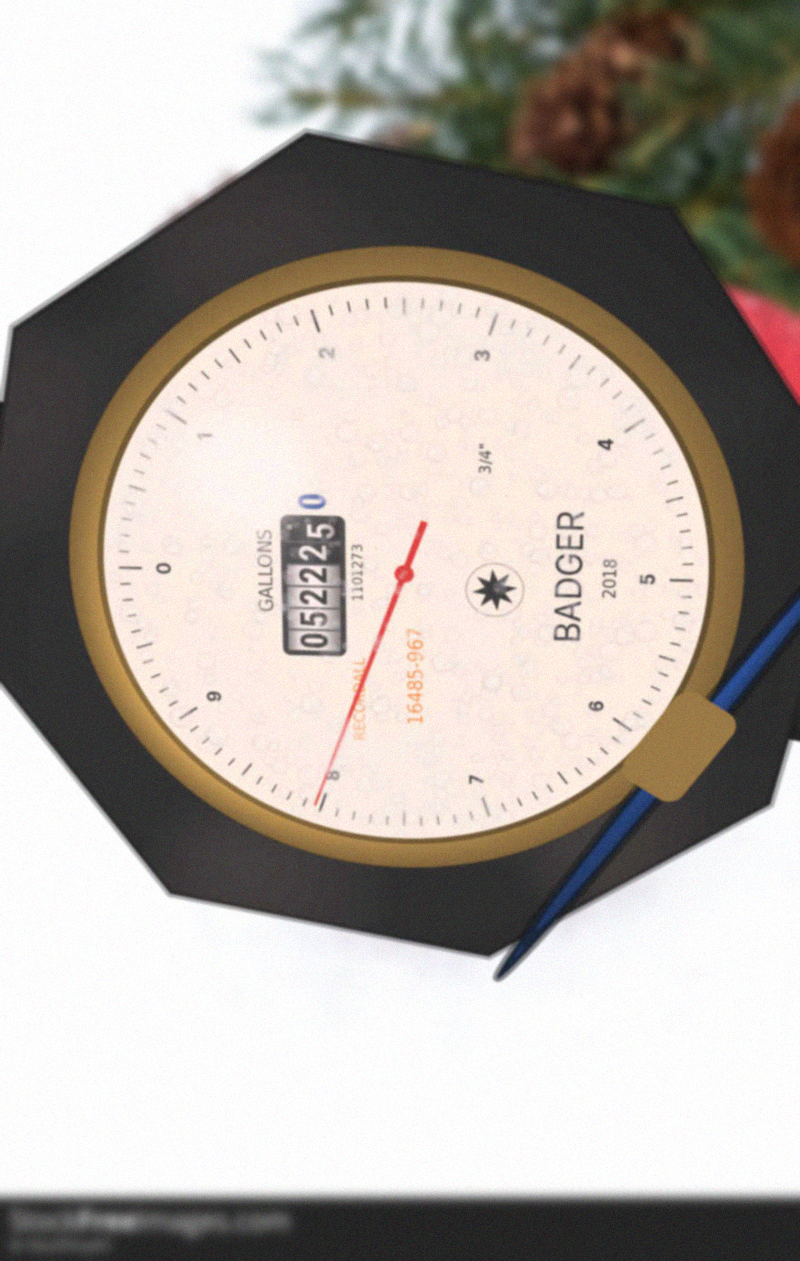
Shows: 522248.0 gal
